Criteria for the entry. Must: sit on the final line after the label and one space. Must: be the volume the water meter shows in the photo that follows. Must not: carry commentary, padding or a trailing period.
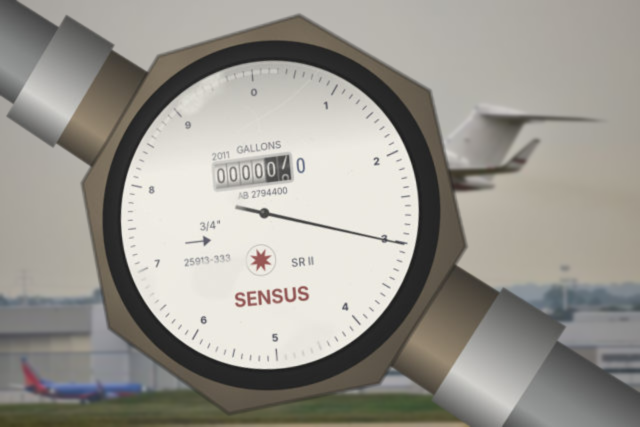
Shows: 73.0 gal
